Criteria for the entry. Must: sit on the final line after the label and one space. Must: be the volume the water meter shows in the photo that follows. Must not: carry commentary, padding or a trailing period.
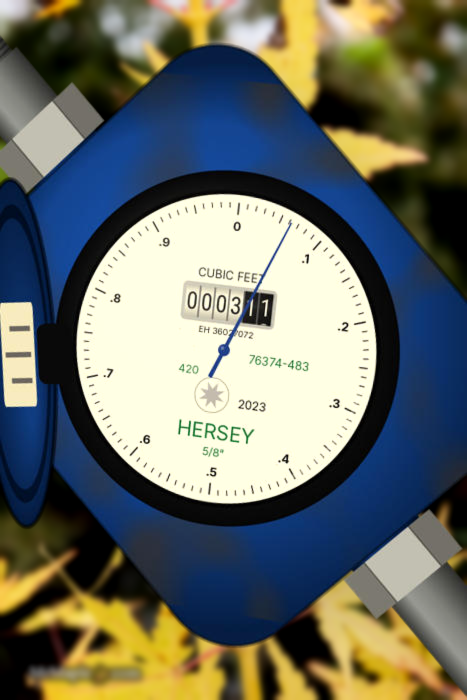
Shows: 311.06 ft³
